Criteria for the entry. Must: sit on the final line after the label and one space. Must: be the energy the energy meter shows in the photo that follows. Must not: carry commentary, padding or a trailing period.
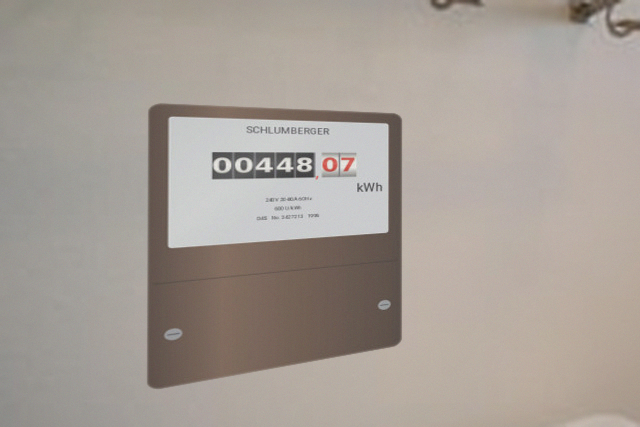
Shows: 448.07 kWh
